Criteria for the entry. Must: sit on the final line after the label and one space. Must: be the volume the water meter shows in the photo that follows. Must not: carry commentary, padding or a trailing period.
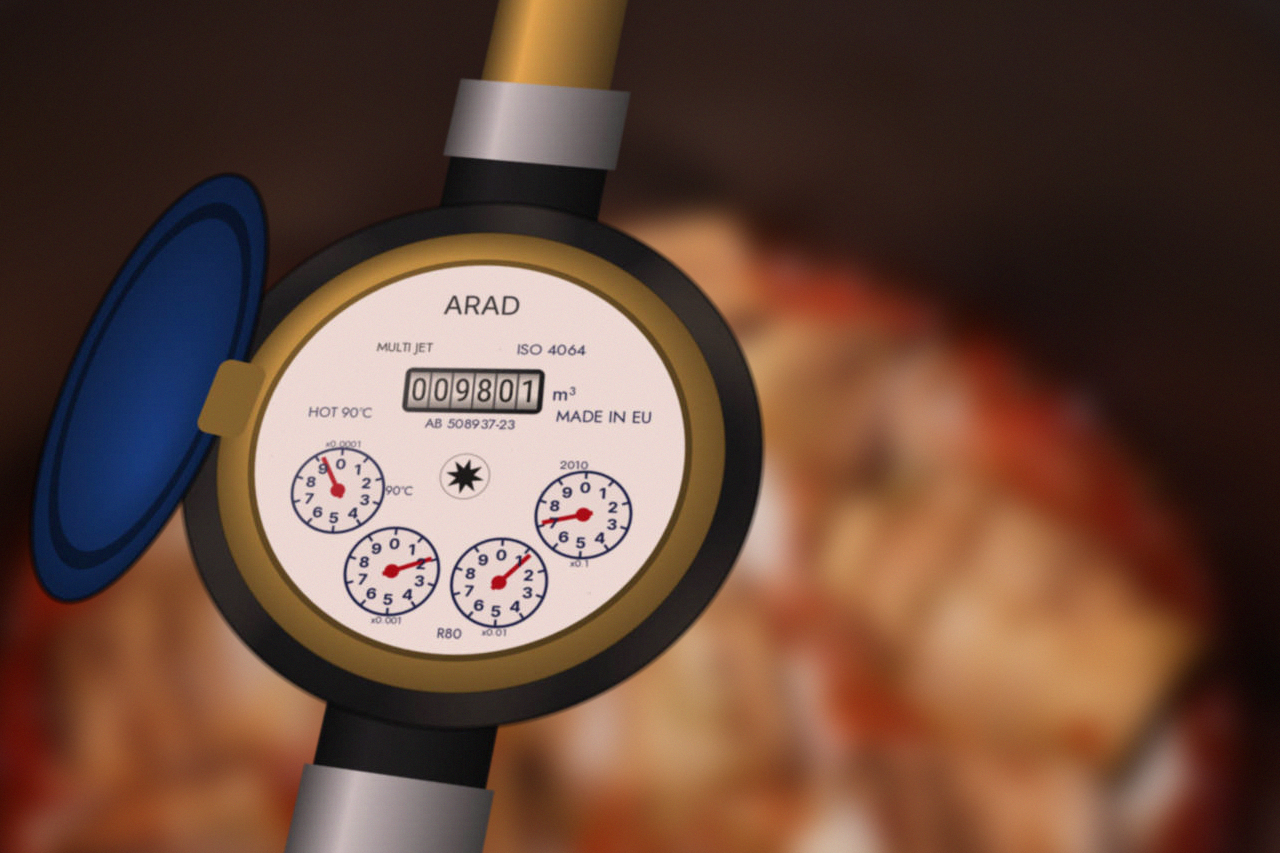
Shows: 9801.7119 m³
